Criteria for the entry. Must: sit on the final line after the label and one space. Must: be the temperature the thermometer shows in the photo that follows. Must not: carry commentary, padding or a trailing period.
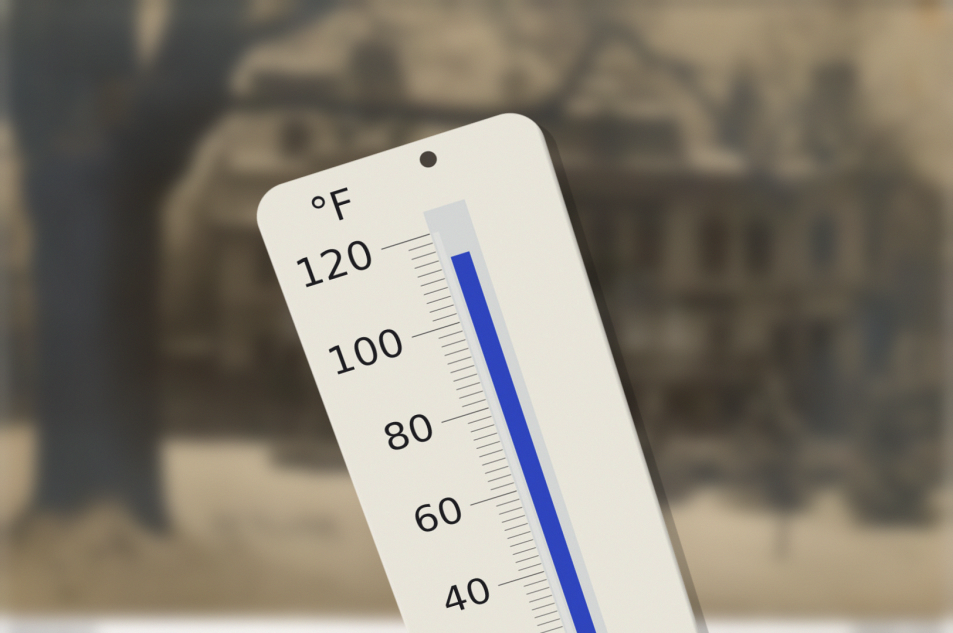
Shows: 114 °F
